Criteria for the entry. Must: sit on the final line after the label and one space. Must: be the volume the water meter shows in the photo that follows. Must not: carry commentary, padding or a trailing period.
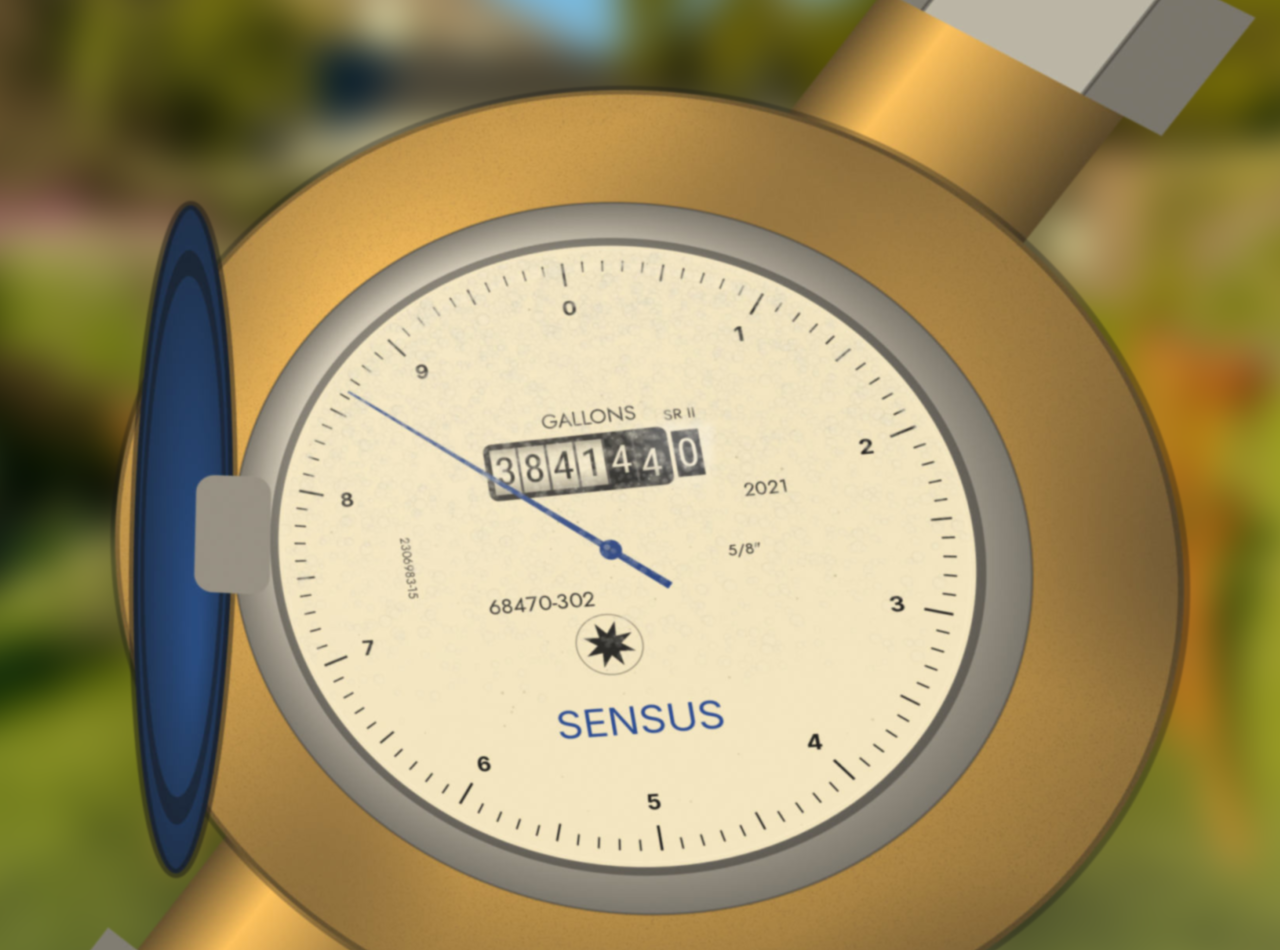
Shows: 3841438.6 gal
